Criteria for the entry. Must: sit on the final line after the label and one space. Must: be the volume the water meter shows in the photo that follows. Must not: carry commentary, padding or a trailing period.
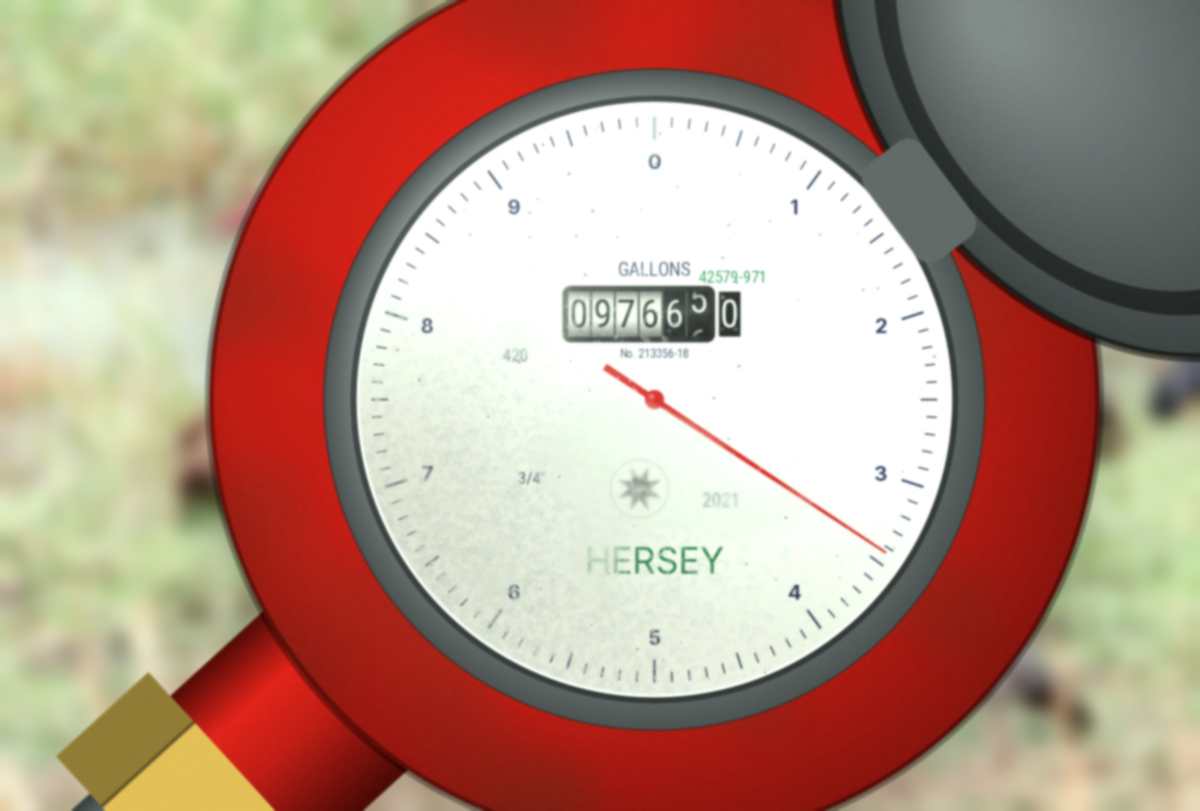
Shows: 976653.4 gal
